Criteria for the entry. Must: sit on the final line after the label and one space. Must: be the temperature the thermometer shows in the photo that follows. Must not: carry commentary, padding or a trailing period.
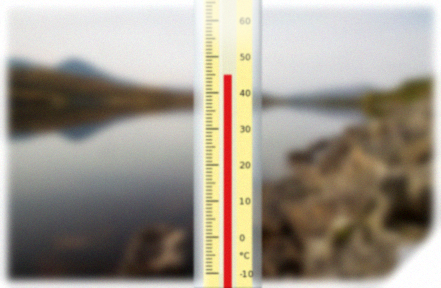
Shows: 45 °C
